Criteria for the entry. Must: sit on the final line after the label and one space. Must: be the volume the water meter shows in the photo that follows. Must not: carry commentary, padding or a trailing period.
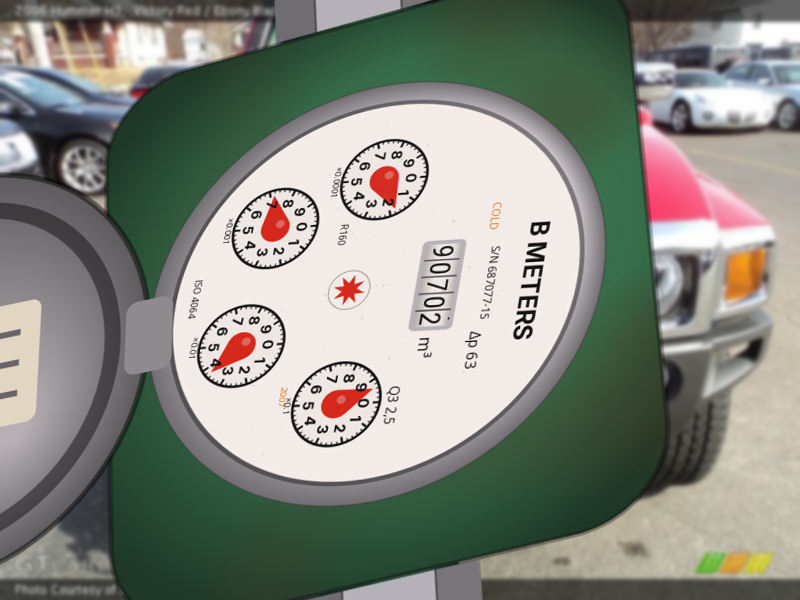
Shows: 90701.9371 m³
